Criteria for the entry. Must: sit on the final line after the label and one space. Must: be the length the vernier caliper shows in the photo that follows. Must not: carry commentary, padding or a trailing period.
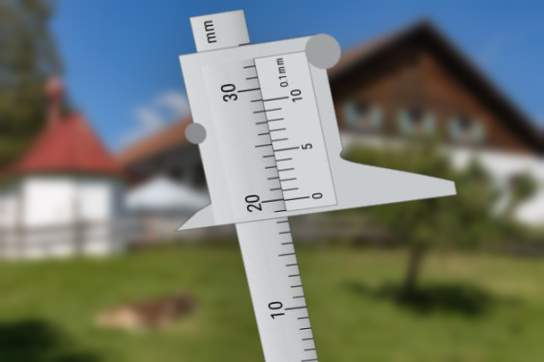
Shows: 19.9 mm
